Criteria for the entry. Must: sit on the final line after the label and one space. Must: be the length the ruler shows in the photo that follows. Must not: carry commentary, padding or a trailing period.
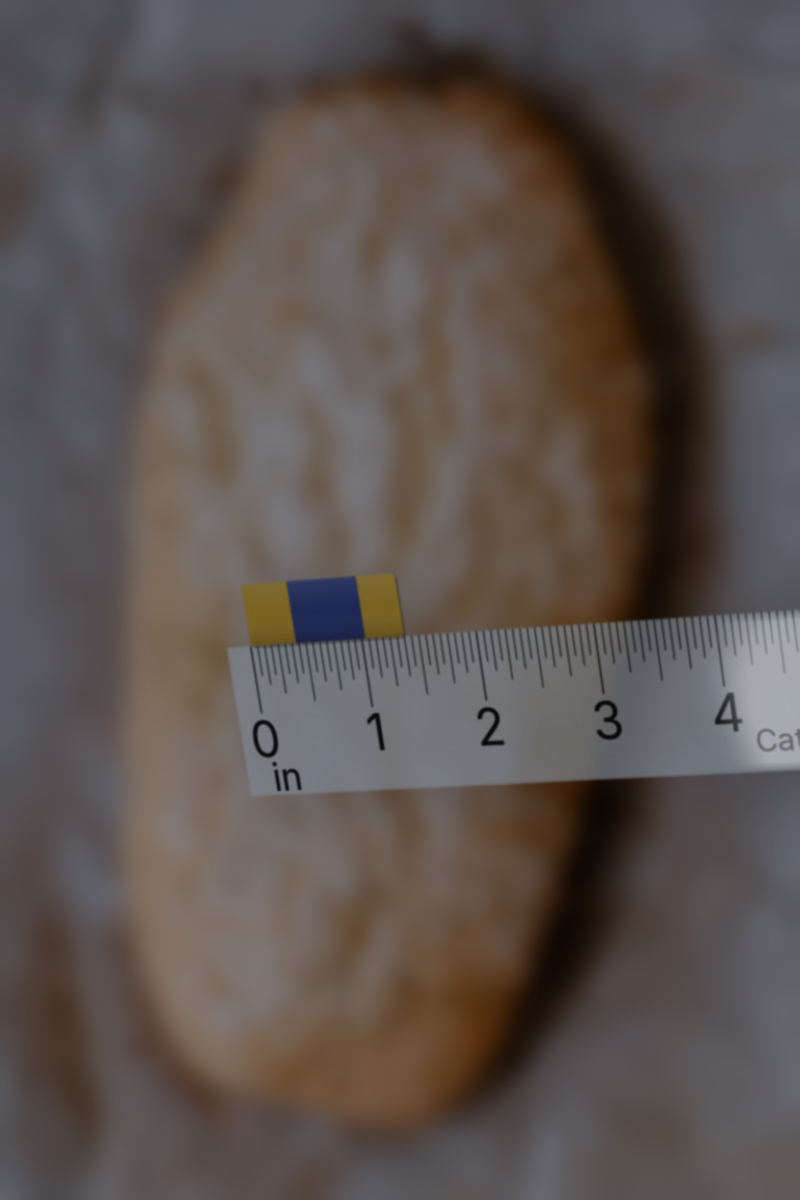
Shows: 1.375 in
